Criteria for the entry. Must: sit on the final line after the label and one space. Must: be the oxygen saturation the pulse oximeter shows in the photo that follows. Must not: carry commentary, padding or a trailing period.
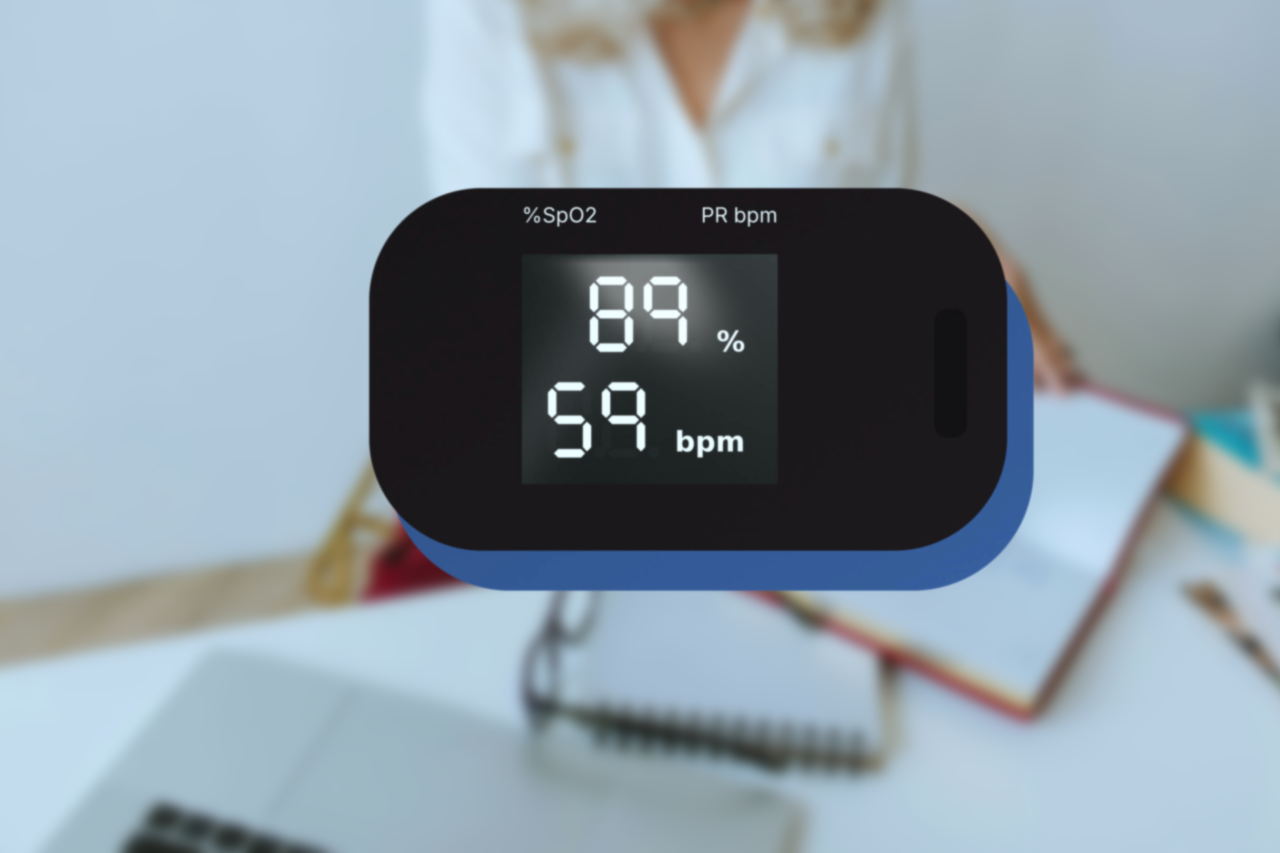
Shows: 89 %
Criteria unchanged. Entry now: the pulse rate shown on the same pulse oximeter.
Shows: 59 bpm
